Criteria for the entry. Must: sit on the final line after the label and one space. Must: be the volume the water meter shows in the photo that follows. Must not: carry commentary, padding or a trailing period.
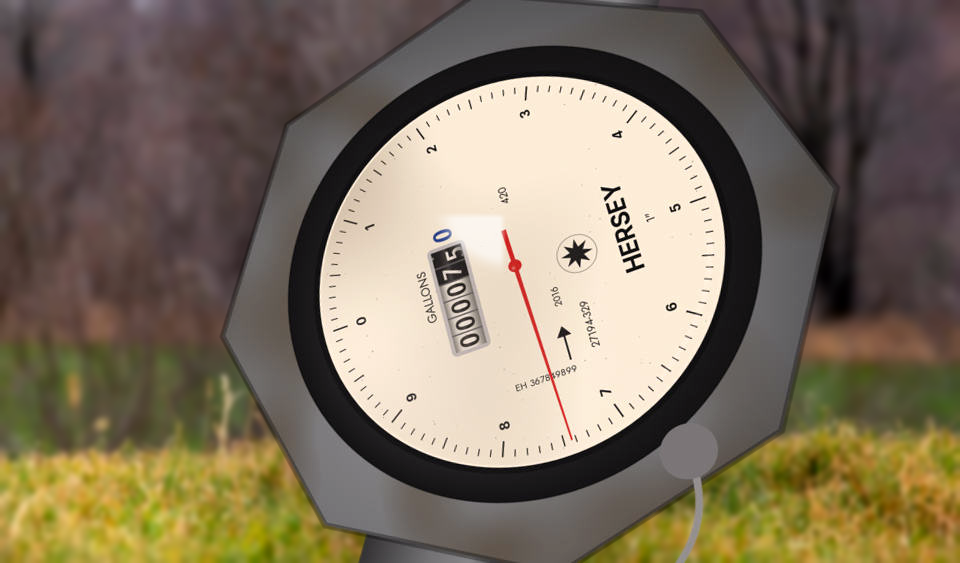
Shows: 747.4 gal
